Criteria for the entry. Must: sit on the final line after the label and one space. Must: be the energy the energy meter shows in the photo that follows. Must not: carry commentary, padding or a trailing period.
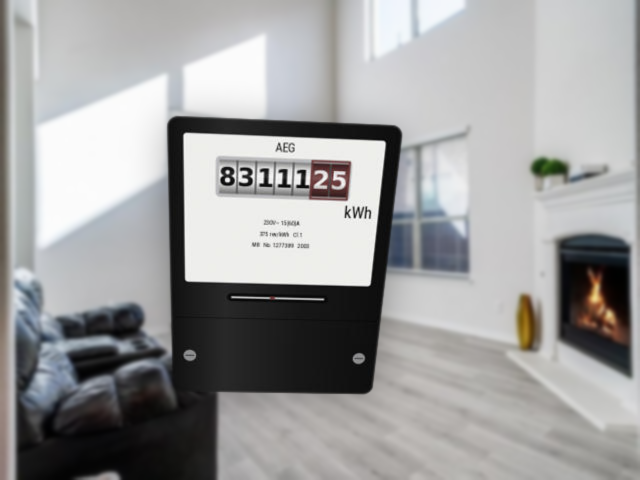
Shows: 83111.25 kWh
